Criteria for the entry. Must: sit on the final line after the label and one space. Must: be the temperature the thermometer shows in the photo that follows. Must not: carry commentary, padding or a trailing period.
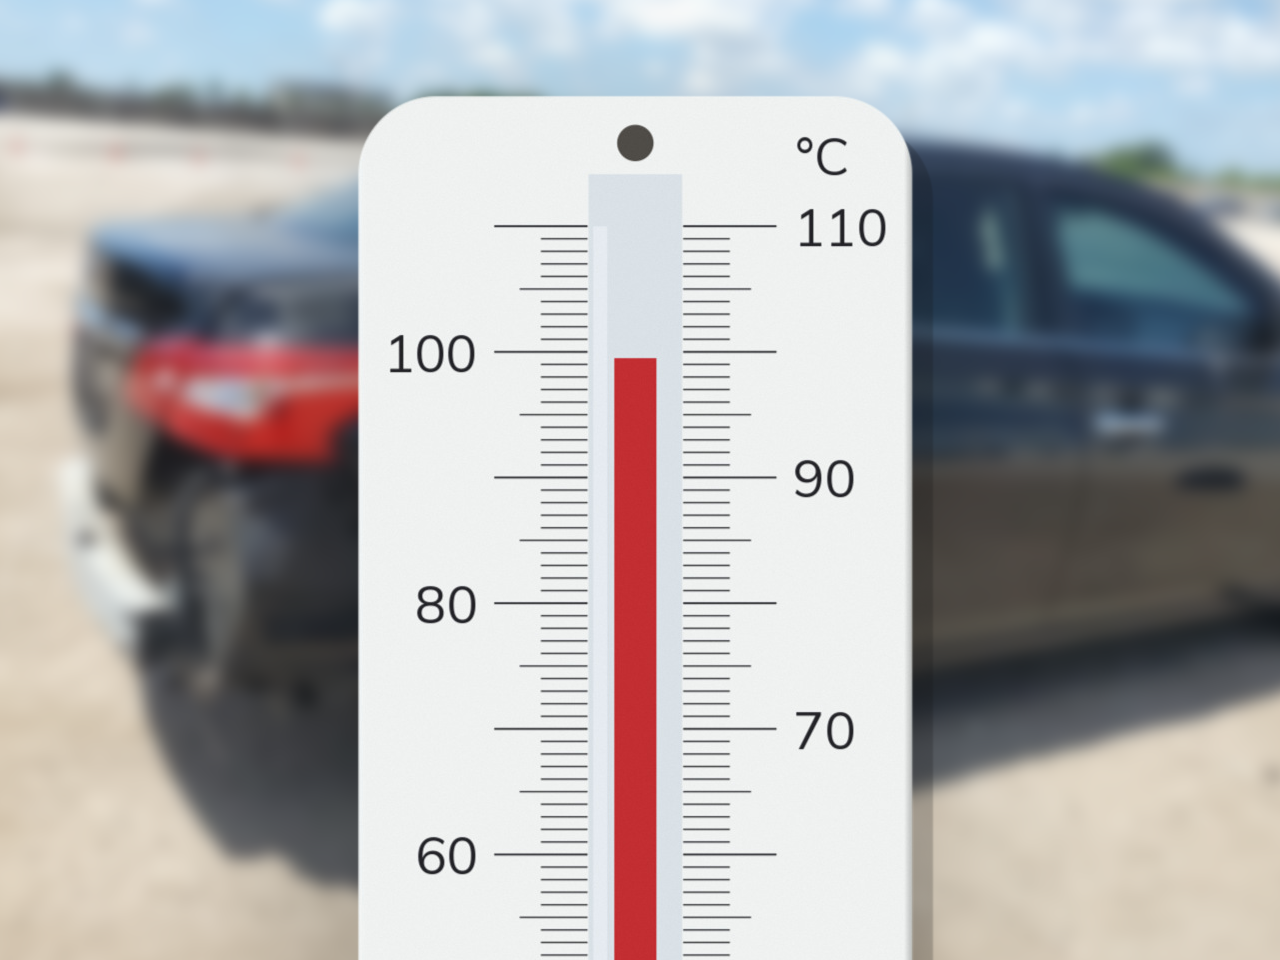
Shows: 99.5 °C
